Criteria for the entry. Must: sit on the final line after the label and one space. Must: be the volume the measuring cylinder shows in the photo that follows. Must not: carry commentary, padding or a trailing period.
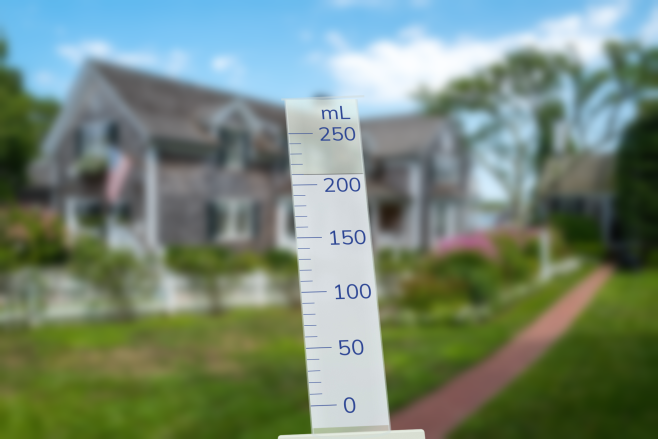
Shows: 210 mL
